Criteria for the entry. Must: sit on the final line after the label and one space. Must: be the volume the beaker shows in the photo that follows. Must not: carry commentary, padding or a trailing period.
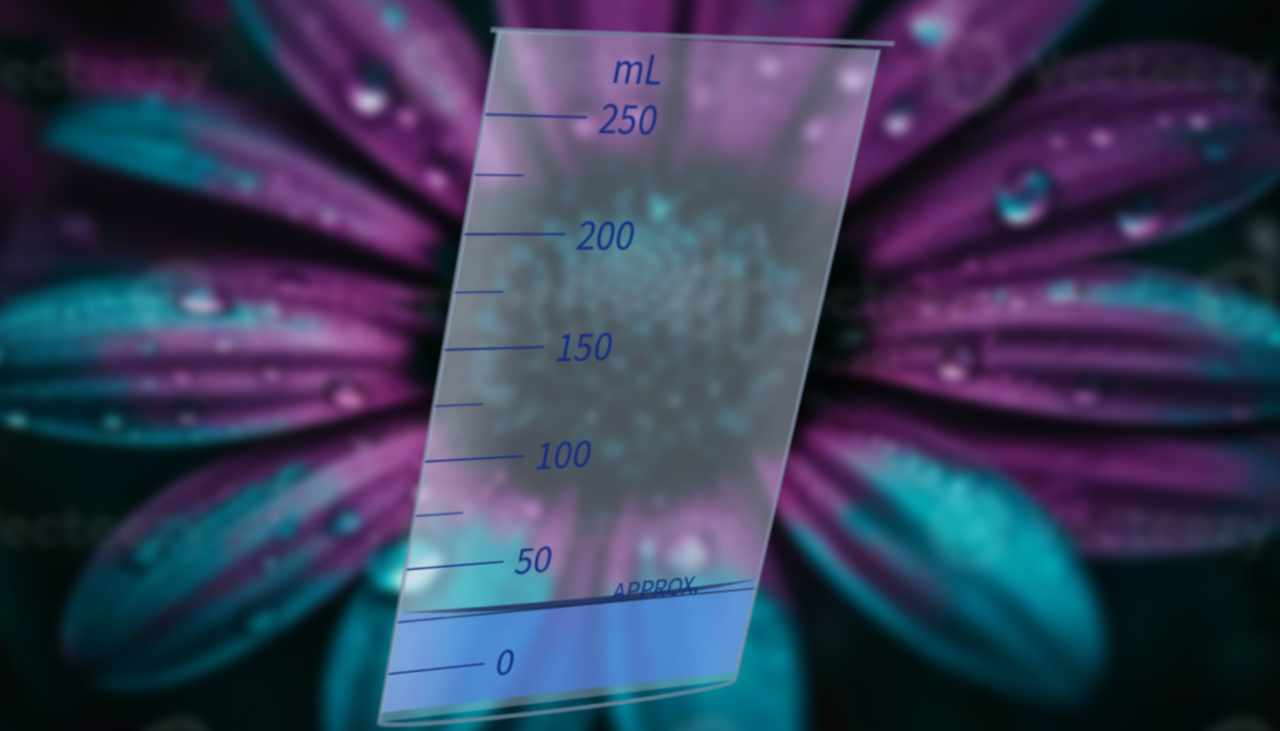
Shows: 25 mL
